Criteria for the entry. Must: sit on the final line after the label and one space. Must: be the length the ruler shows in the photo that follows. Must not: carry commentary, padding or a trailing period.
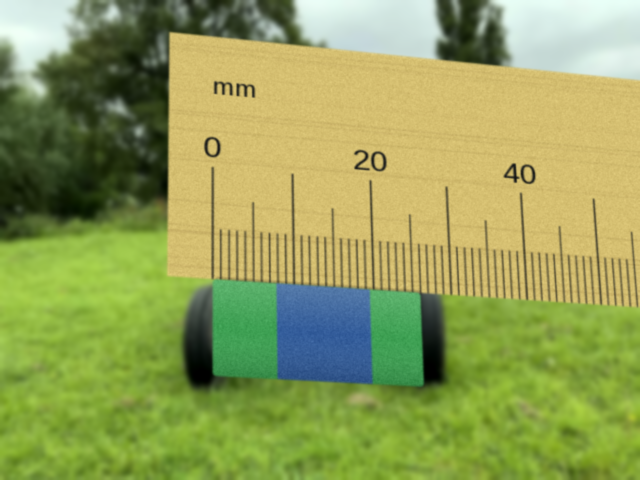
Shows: 26 mm
